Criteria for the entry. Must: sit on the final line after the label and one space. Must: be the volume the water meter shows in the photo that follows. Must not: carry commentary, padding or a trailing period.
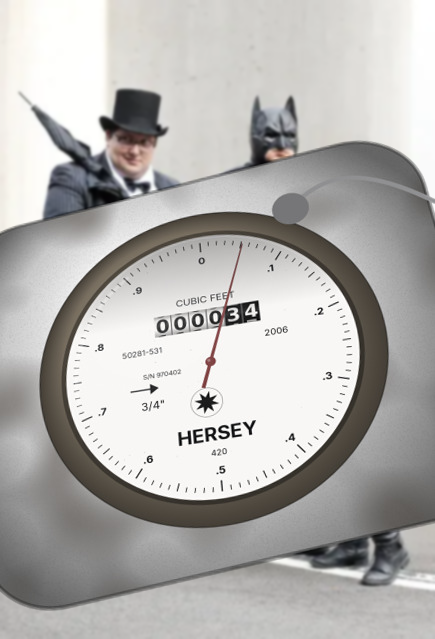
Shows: 34.05 ft³
